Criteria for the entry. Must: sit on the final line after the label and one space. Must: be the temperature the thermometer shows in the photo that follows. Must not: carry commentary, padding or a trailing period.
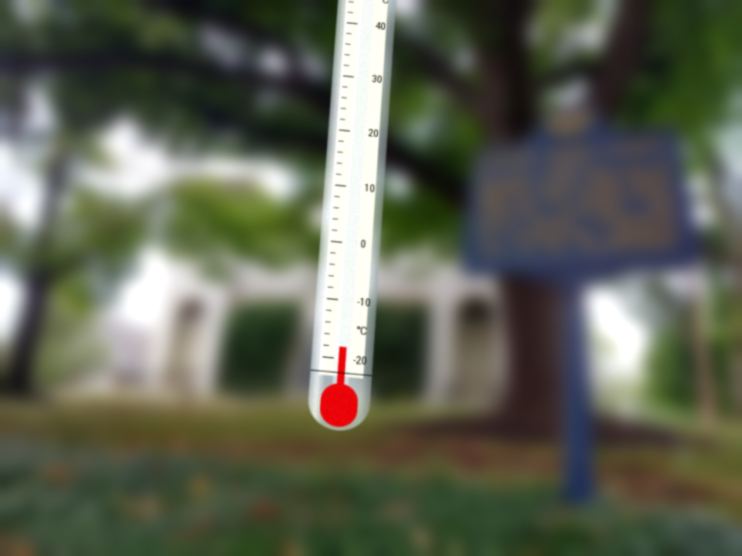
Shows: -18 °C
